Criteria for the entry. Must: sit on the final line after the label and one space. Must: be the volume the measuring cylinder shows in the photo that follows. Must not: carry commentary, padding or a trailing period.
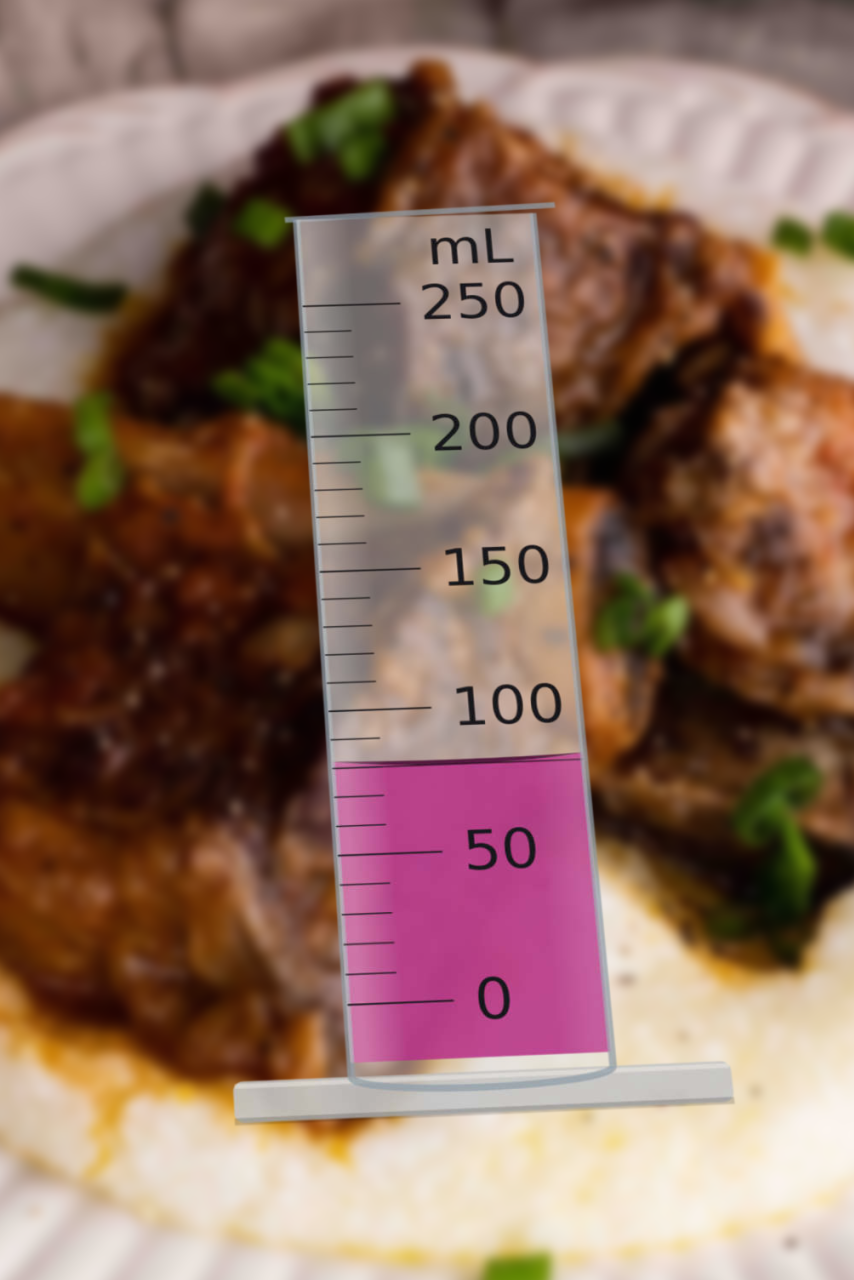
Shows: 80 mL
